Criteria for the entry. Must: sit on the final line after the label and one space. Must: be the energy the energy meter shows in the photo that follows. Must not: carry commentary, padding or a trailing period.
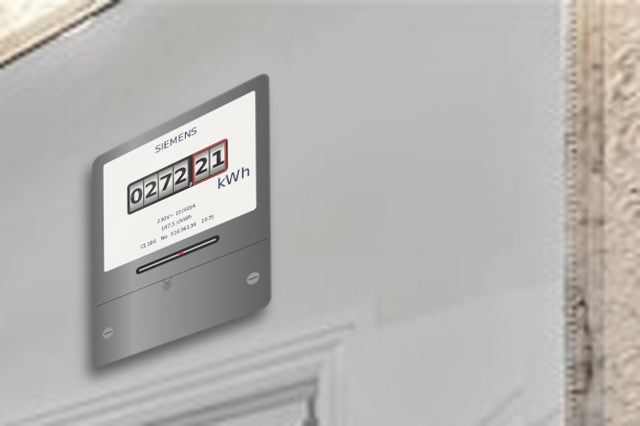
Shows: 272.21 kWh
